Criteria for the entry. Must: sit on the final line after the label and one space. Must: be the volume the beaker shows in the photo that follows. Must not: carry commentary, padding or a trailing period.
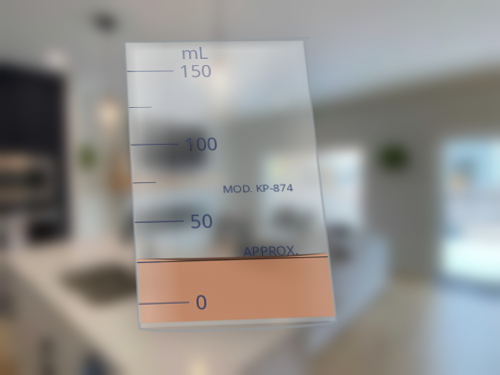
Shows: 25 mL
